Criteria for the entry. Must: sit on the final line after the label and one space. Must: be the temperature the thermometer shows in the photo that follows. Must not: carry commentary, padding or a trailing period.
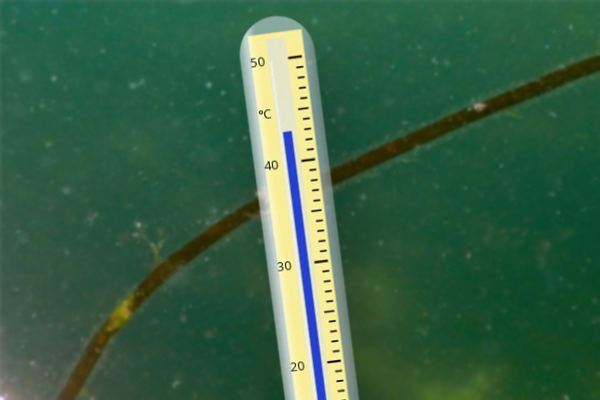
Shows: 43 °C
